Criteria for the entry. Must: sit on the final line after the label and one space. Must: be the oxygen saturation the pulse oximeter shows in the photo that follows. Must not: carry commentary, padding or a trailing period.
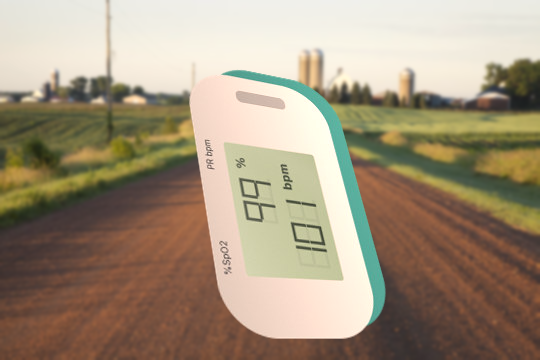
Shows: 99 %
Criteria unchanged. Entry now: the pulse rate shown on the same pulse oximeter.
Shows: 101 bpm
